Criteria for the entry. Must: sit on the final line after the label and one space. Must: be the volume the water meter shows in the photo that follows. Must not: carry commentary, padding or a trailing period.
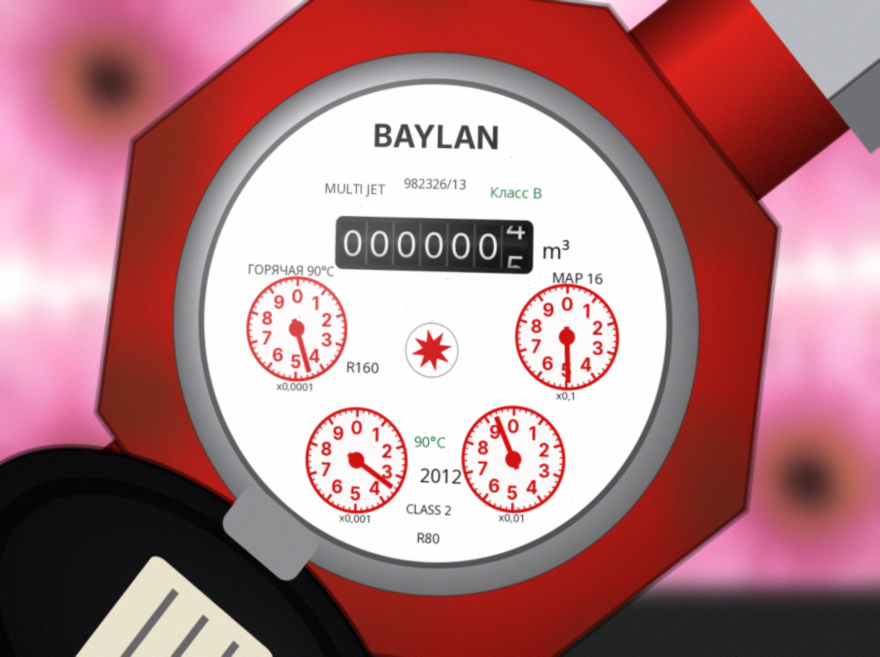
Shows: 4.4934 m³
